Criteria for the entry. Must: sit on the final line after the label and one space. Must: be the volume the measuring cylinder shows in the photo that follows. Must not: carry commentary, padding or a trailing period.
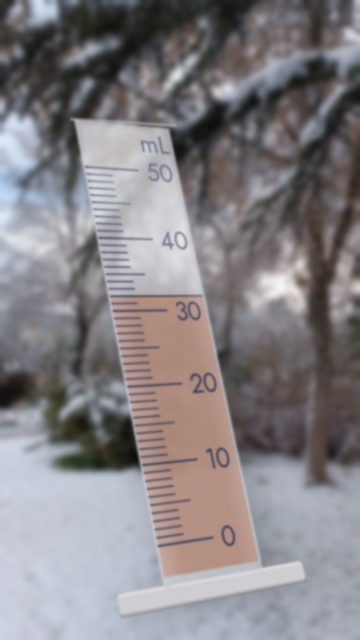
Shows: 32 mL
